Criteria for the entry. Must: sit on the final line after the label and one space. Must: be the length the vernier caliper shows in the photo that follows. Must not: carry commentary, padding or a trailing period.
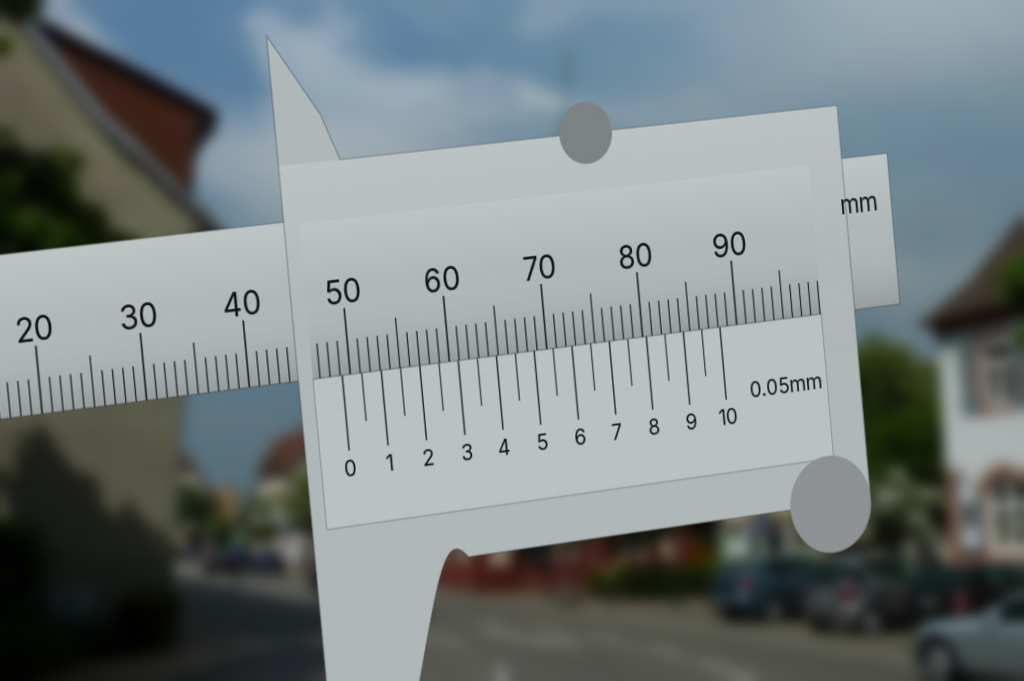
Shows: 49.2 mm
